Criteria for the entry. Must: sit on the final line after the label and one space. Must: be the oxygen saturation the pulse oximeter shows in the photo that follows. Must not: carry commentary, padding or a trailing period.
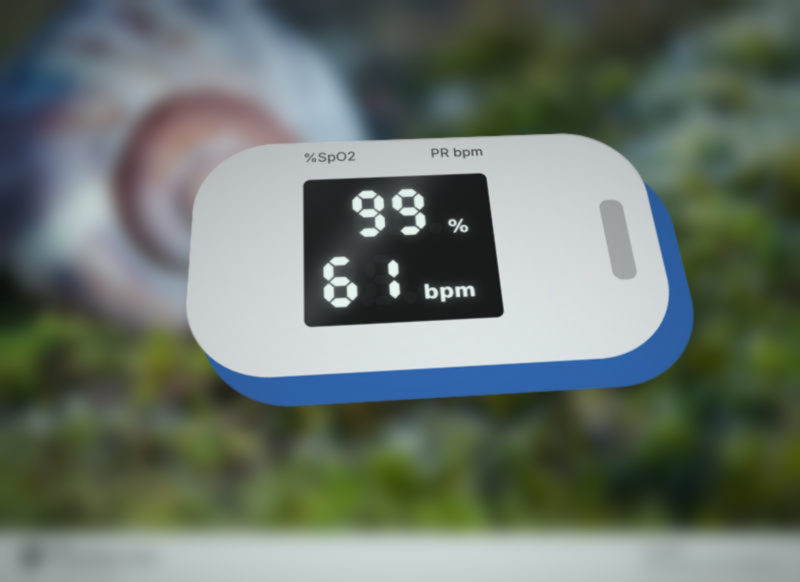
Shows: 99 %
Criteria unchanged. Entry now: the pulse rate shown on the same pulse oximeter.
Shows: 61 bpm
